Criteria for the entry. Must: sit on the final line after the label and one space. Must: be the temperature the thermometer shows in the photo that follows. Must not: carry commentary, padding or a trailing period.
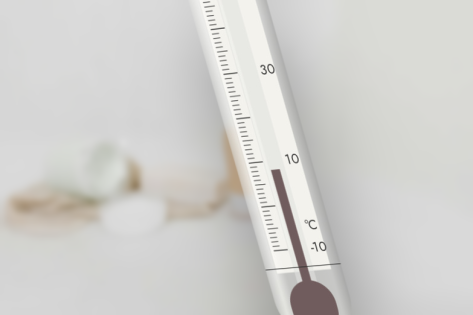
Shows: 8 °C
